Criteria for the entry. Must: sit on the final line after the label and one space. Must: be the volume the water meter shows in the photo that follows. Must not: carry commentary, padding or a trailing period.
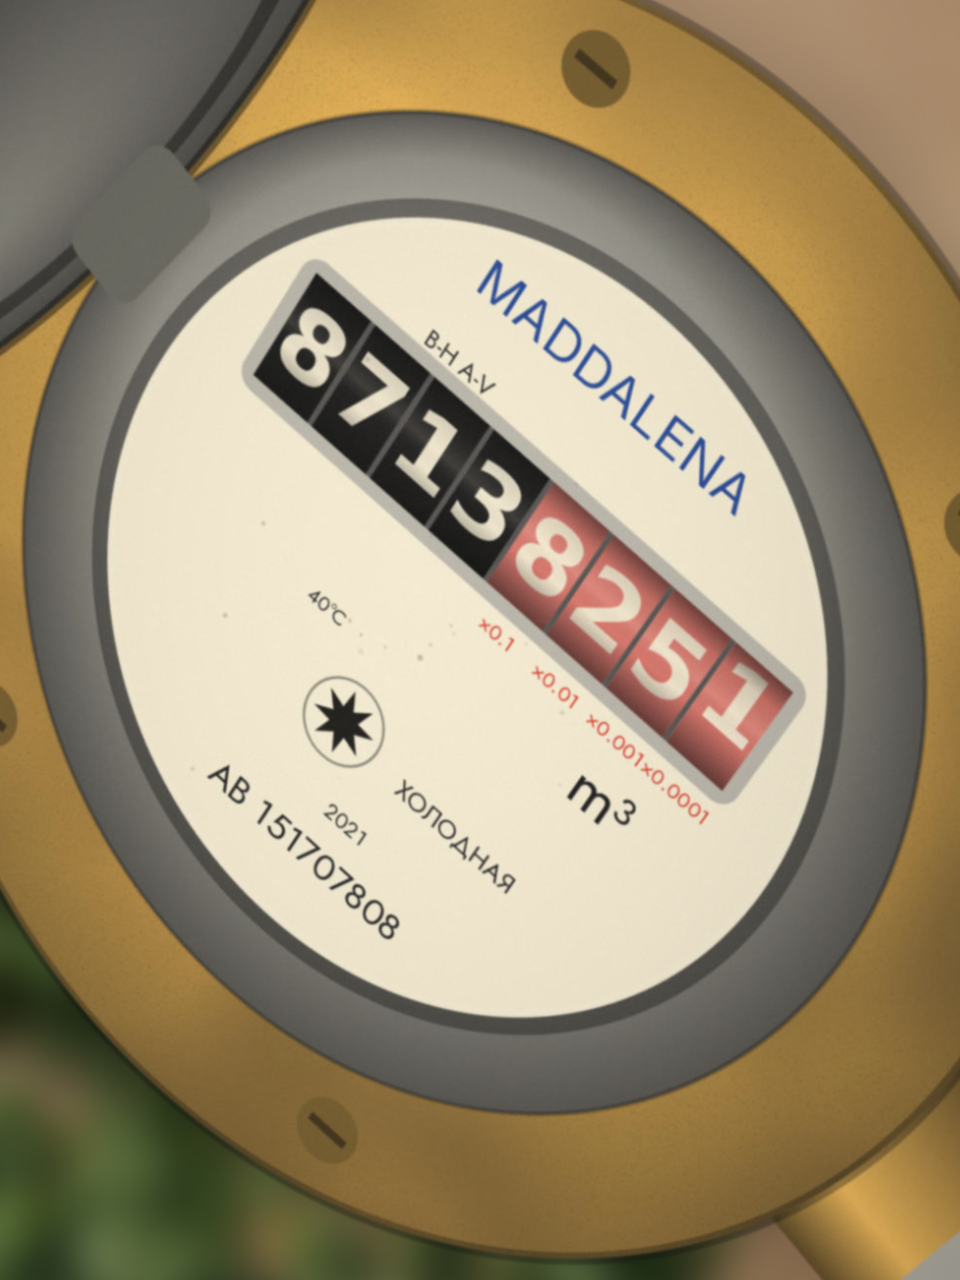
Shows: 8713.8251 m³
